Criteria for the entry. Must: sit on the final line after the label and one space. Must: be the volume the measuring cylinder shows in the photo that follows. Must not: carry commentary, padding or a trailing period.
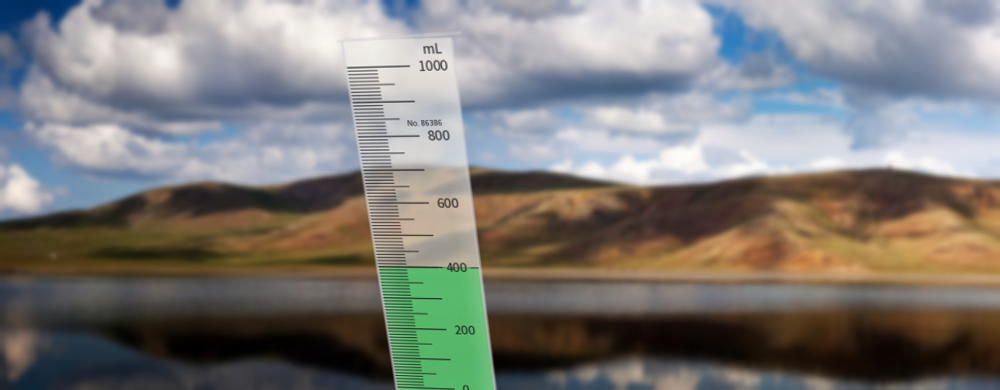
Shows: 400 mL
